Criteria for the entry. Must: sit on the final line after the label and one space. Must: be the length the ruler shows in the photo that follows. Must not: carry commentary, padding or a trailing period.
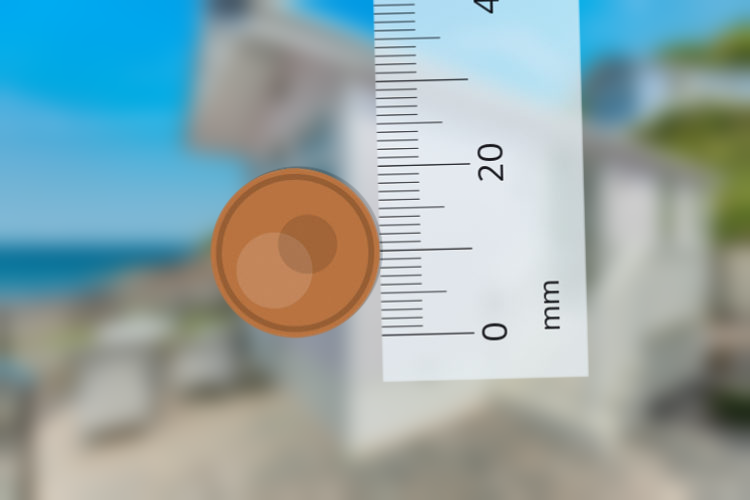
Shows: 20 mm
